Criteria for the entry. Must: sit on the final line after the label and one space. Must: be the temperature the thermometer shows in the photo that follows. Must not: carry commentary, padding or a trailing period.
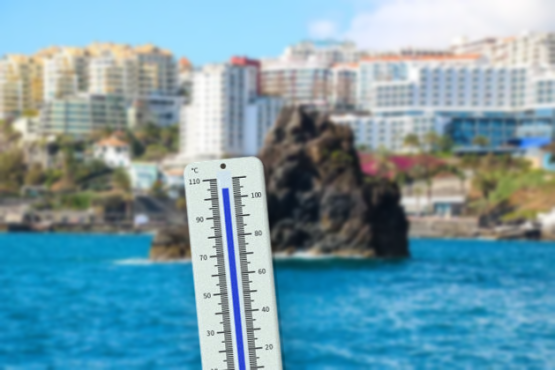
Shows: 105 °C
